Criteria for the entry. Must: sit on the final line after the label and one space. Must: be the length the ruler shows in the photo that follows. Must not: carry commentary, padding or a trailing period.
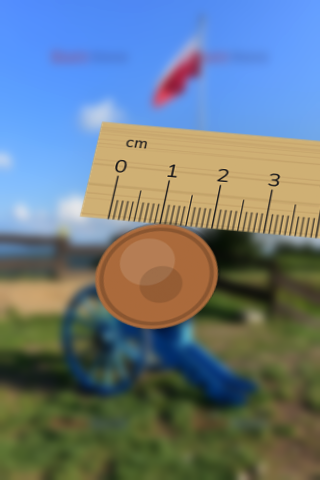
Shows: 2.3 cm
